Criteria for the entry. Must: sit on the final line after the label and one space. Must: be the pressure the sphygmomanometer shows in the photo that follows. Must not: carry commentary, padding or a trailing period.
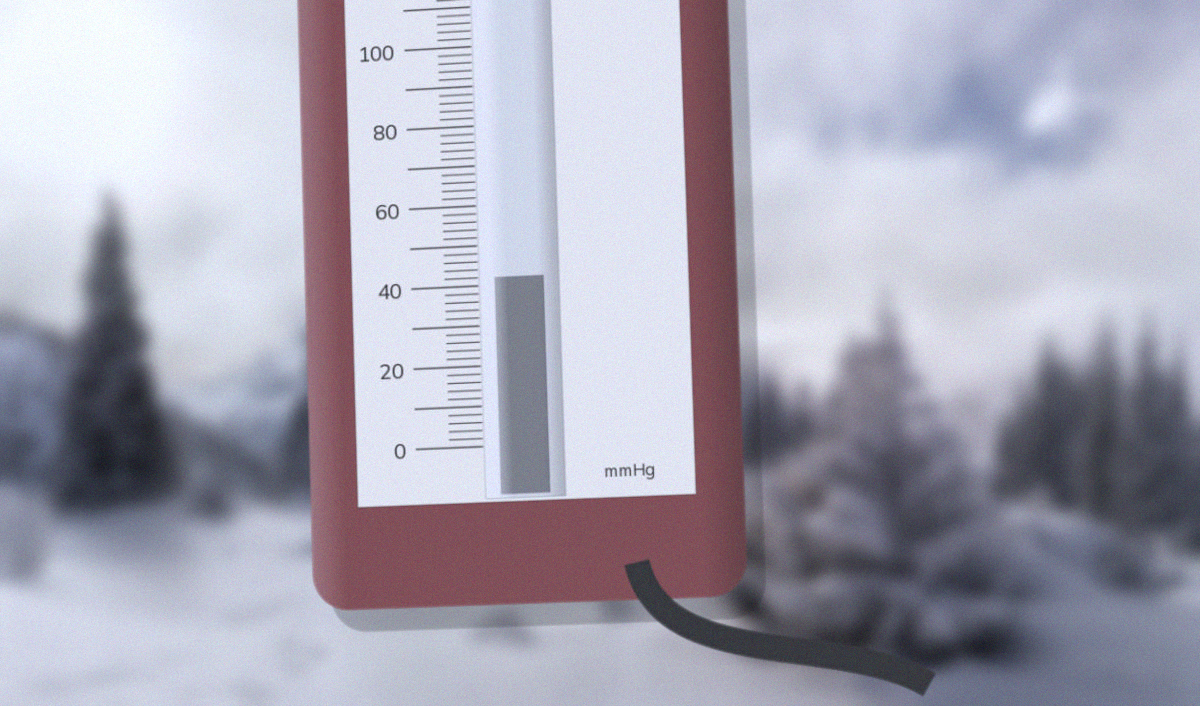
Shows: 42 mmHg
